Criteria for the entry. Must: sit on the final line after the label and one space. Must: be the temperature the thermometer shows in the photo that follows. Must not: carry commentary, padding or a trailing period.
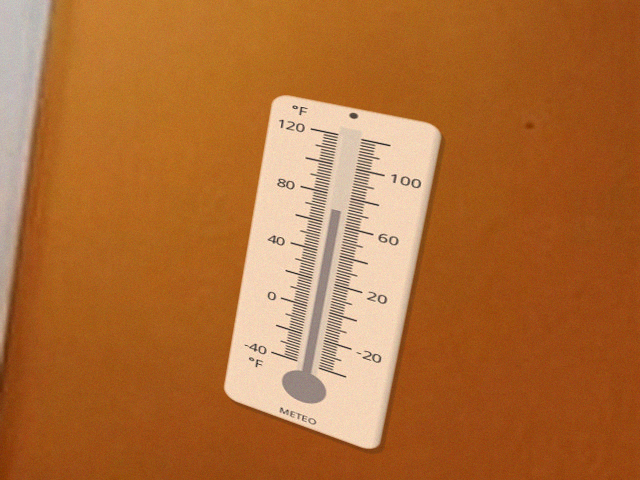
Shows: 70 °F
